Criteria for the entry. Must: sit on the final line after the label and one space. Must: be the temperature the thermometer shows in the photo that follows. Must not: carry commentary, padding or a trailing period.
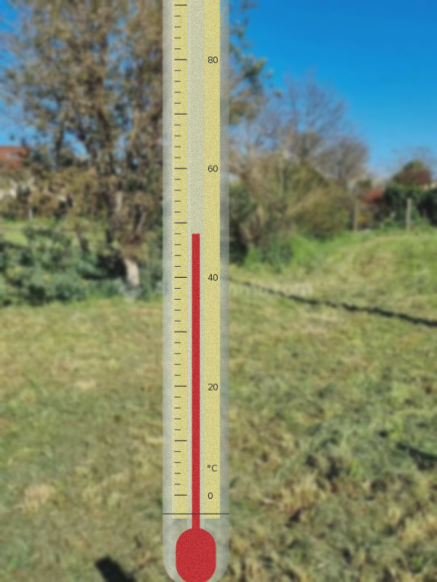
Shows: 48 °C
